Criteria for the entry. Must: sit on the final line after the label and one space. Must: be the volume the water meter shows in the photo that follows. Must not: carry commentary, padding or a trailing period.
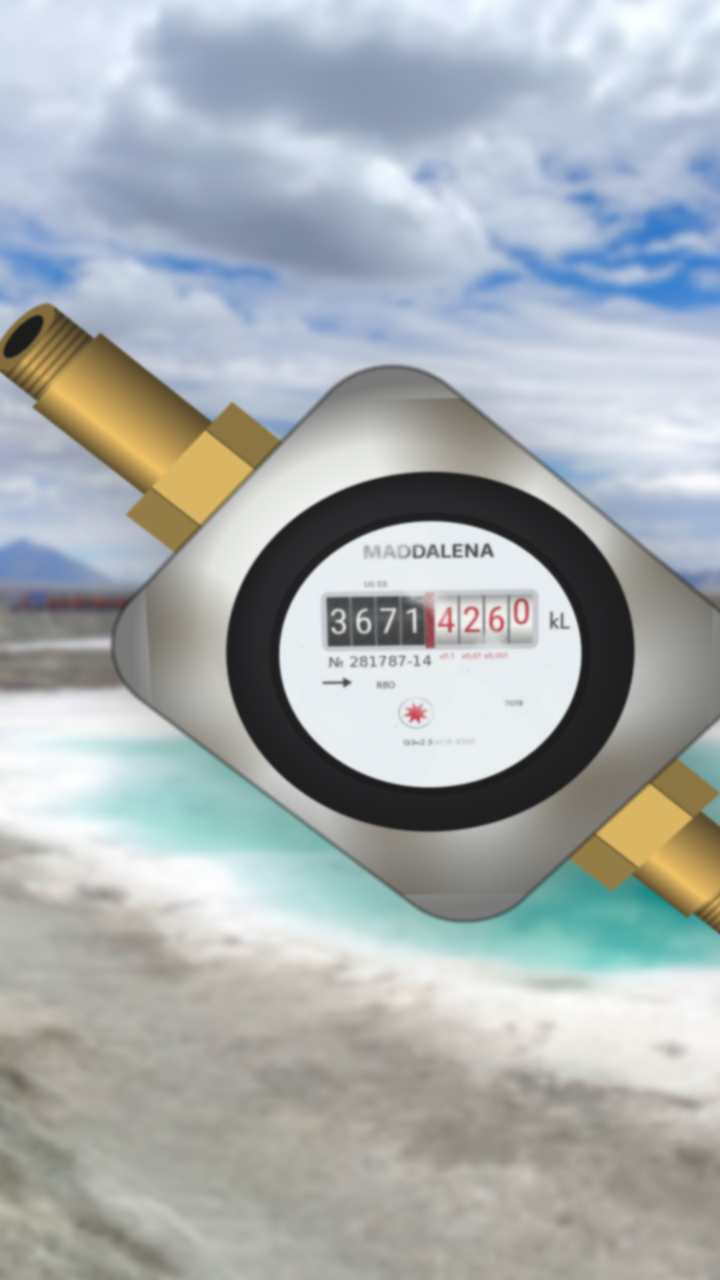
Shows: 3671.4260 kL
